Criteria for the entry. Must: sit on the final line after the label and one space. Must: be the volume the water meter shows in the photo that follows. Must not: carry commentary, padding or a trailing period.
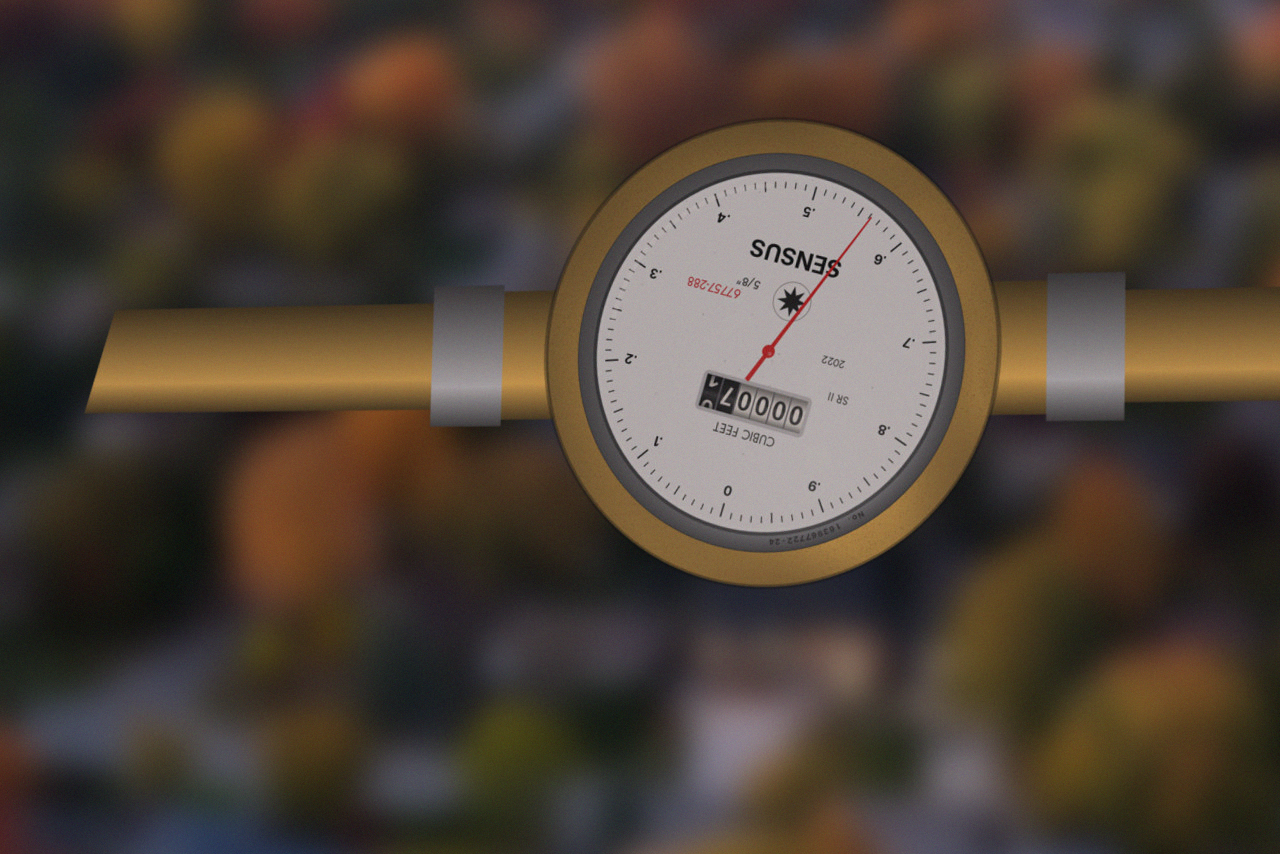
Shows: 70.56 ft³
